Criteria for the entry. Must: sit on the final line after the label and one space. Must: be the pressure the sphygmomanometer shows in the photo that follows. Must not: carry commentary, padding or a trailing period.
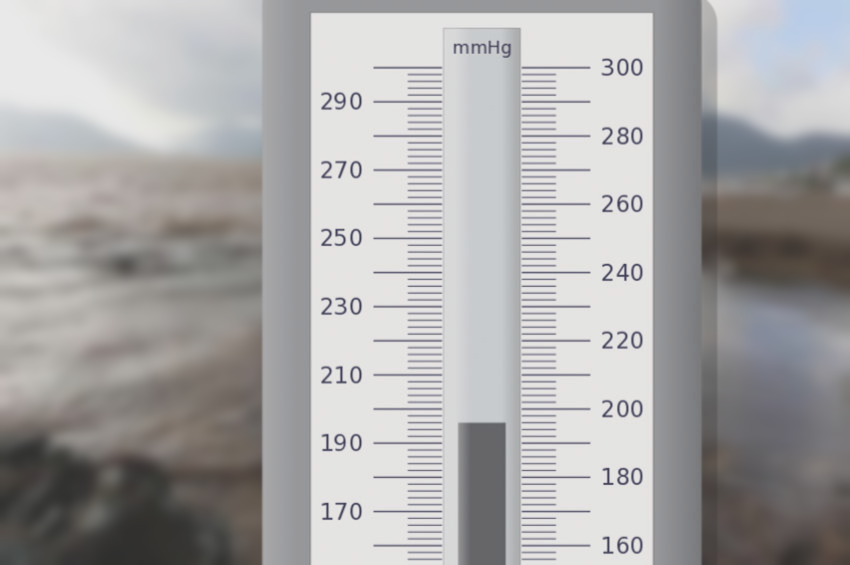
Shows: 196 mmHg
